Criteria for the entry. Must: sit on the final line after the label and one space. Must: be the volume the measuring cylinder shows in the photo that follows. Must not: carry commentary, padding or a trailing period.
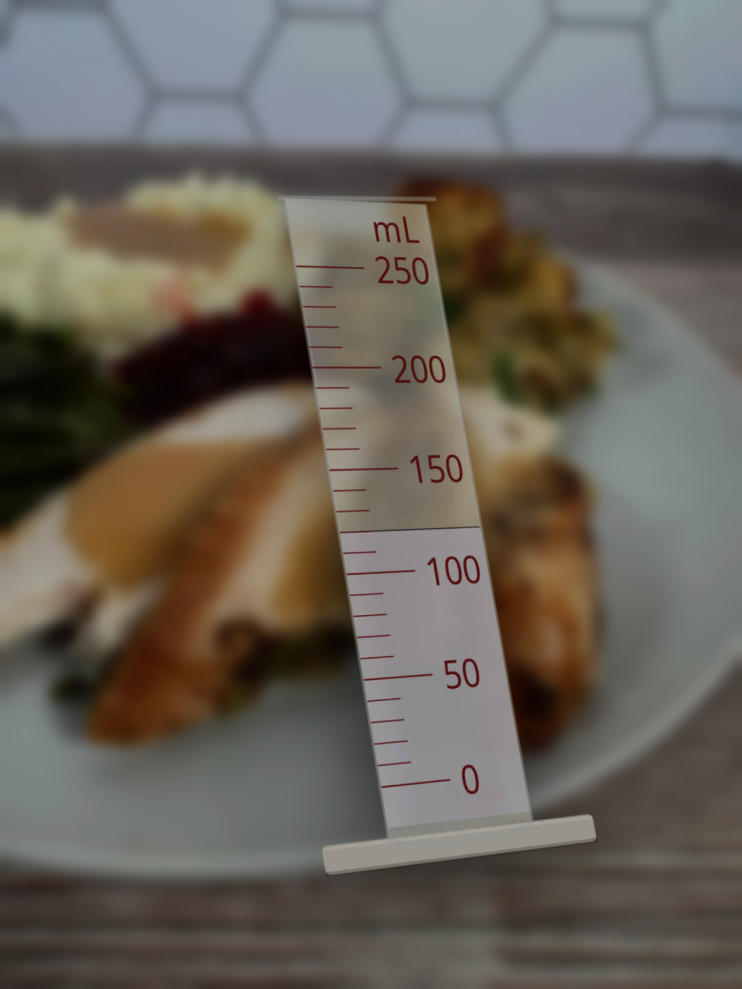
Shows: 120 mL
